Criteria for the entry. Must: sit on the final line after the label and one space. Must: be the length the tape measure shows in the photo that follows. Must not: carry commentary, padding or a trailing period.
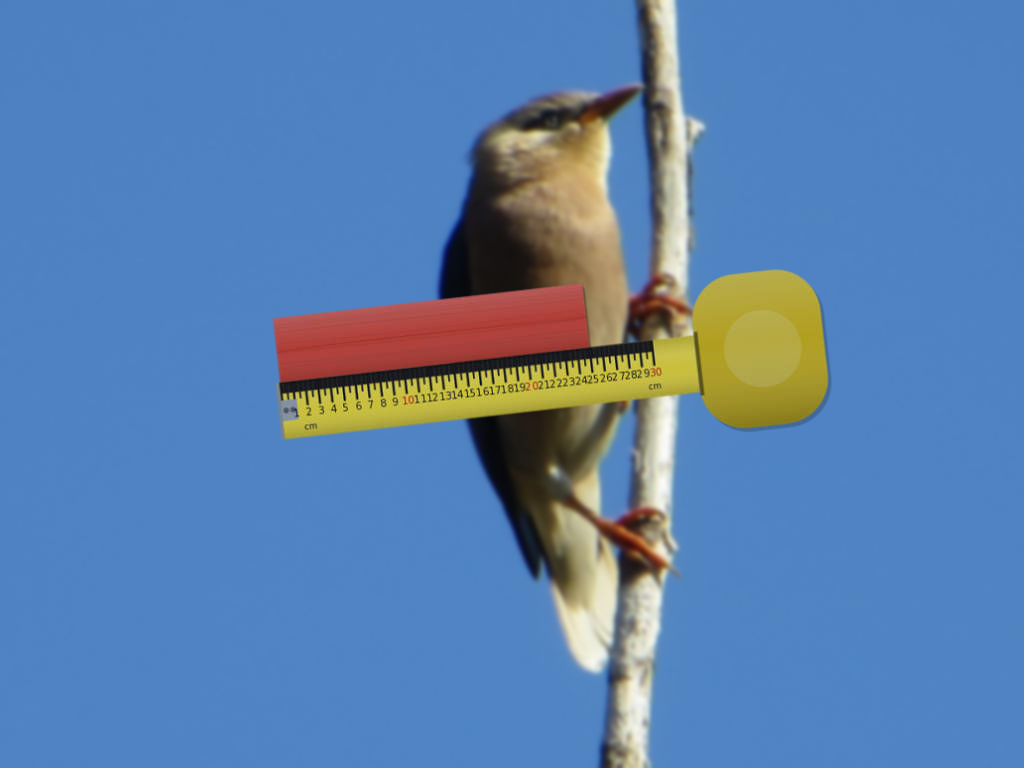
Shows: 25 cm
